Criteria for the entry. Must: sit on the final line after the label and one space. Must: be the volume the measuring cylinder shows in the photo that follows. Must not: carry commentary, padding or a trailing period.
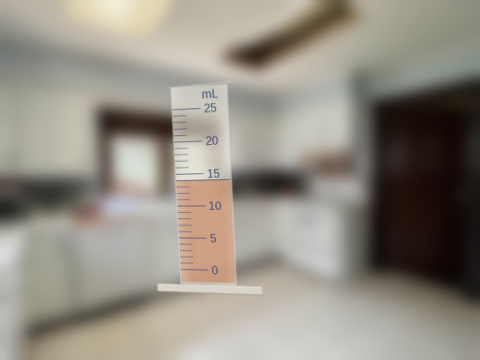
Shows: 14 mL
